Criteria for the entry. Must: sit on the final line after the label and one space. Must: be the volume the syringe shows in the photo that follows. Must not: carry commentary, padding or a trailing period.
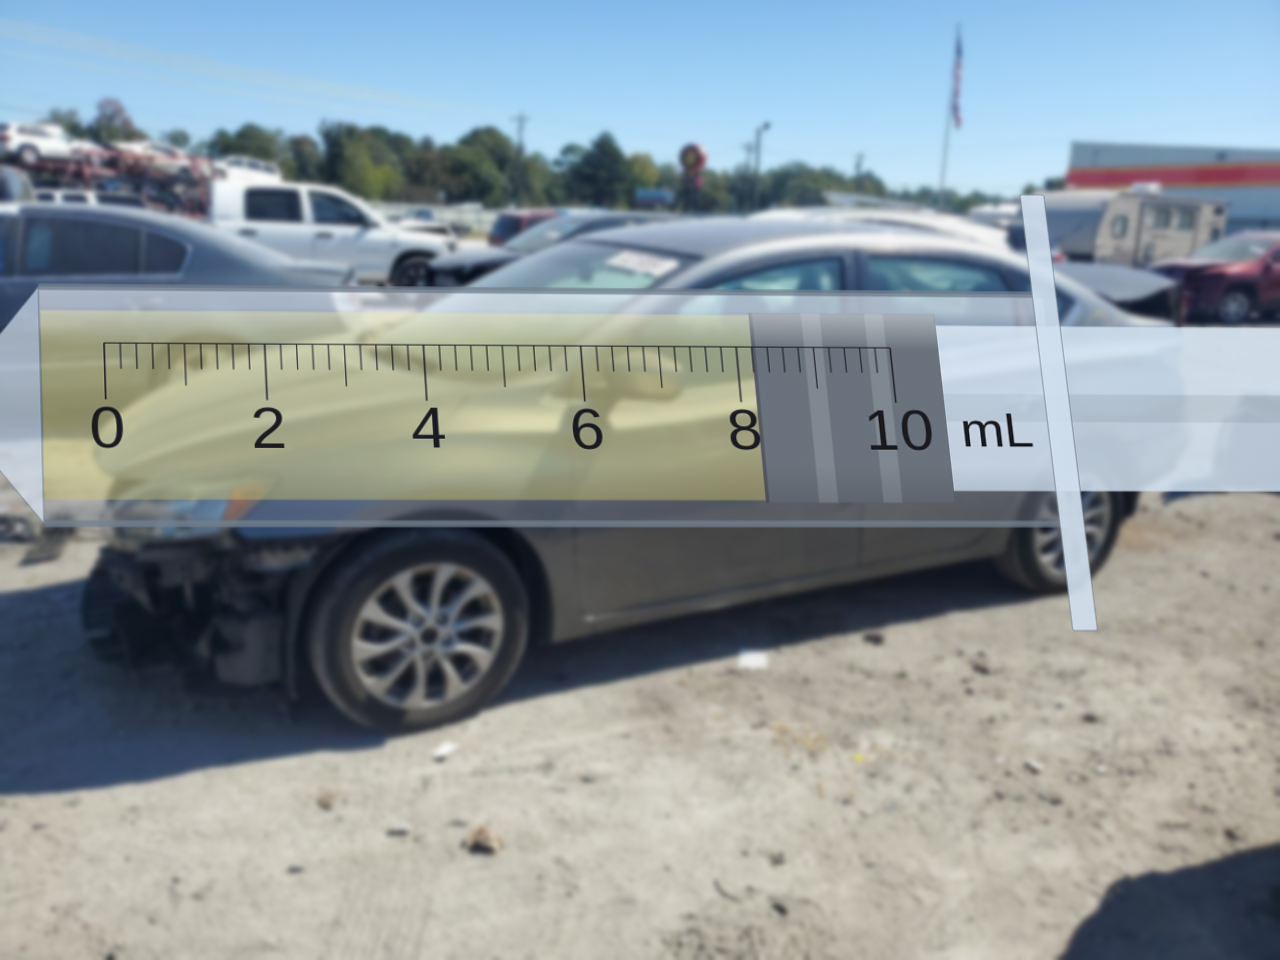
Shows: 8.2 mL
